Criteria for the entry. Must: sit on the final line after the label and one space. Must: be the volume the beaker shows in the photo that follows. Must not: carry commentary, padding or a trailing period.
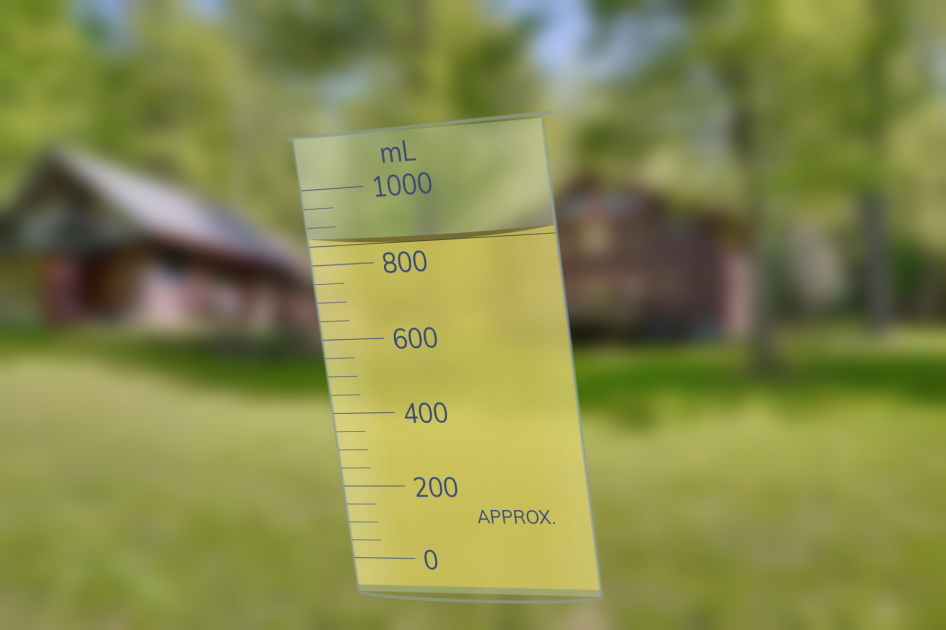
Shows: 850 mL
